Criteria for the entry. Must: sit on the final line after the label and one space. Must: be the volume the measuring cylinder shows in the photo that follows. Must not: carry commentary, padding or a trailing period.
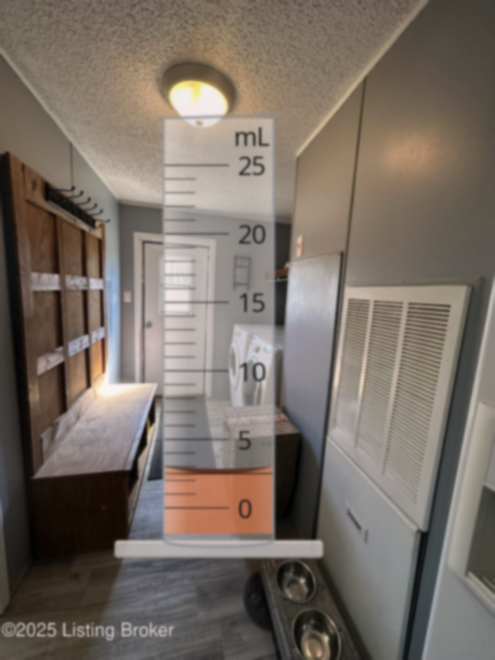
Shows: 2.5 mL
